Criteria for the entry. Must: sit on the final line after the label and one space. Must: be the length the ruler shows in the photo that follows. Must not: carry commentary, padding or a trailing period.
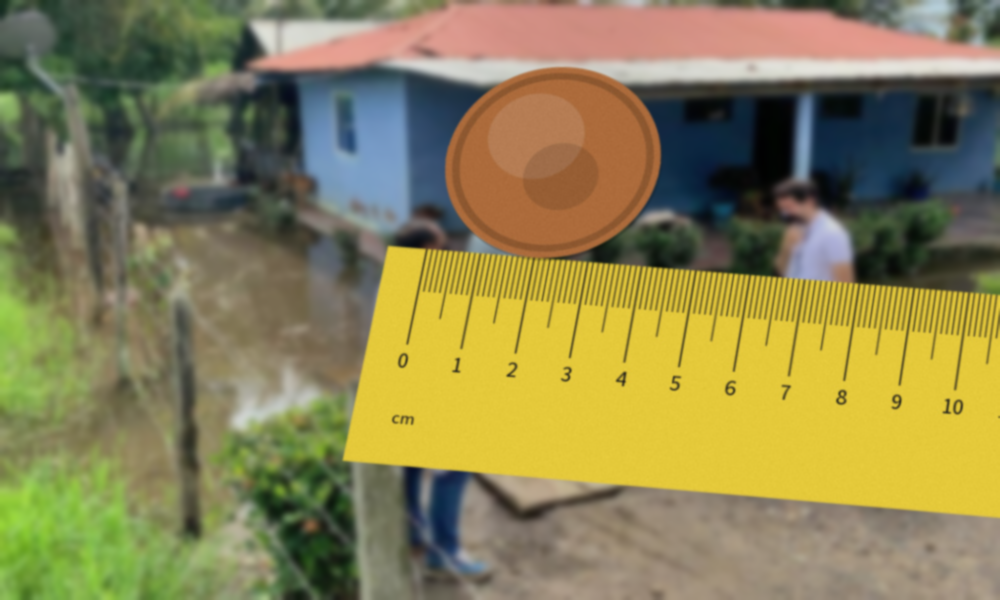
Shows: 4 cm
